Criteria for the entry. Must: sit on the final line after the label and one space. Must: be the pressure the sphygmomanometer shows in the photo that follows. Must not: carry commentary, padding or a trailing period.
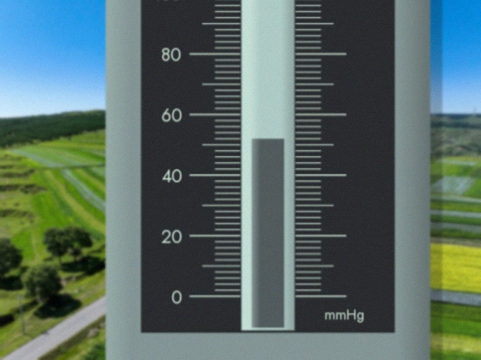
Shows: 52 mmHg
